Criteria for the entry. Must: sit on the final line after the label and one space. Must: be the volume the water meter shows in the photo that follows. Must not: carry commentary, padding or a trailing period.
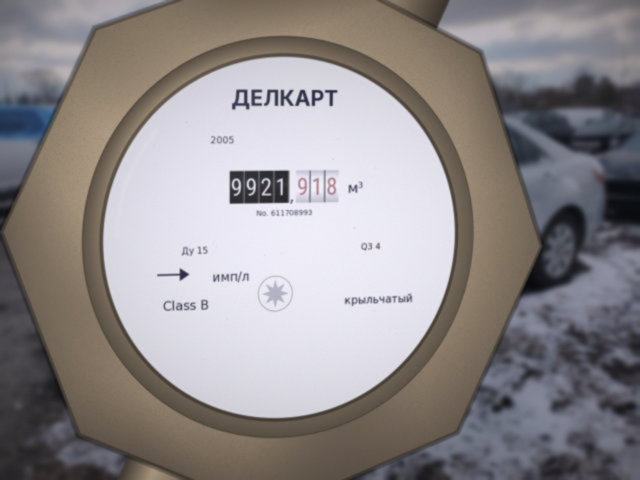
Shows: 9921.918 m³
